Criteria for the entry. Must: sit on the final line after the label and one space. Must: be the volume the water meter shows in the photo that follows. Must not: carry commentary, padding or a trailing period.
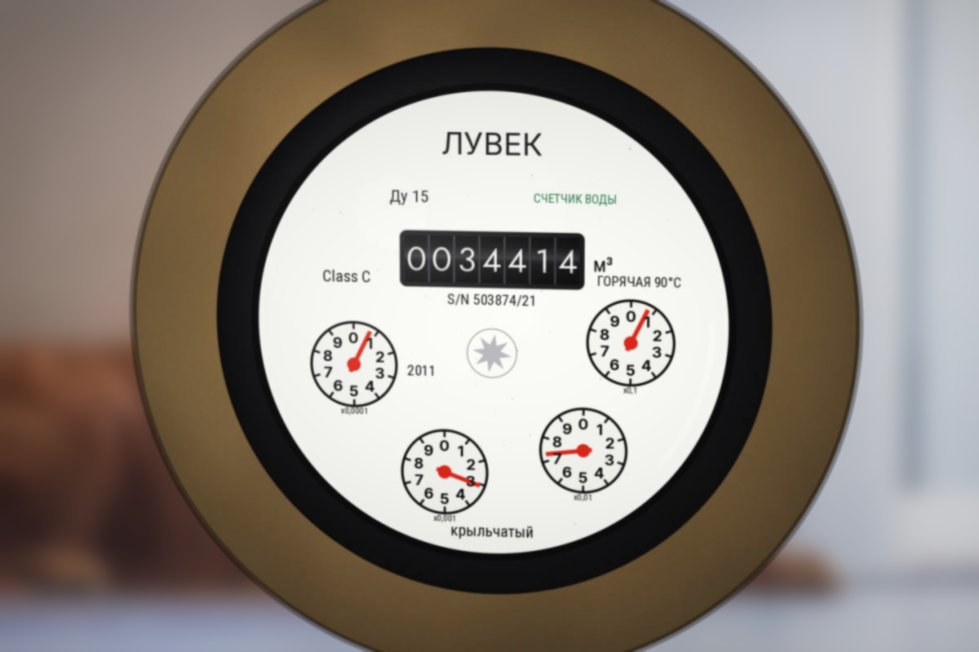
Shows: 34414.0730 m³
